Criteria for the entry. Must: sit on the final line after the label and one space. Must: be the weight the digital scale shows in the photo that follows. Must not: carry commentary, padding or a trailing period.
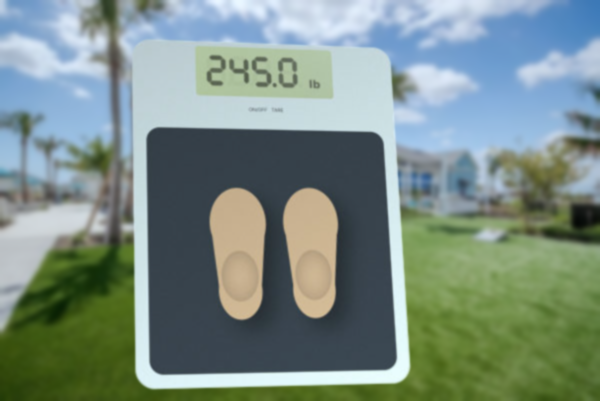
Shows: 245.0 lb
